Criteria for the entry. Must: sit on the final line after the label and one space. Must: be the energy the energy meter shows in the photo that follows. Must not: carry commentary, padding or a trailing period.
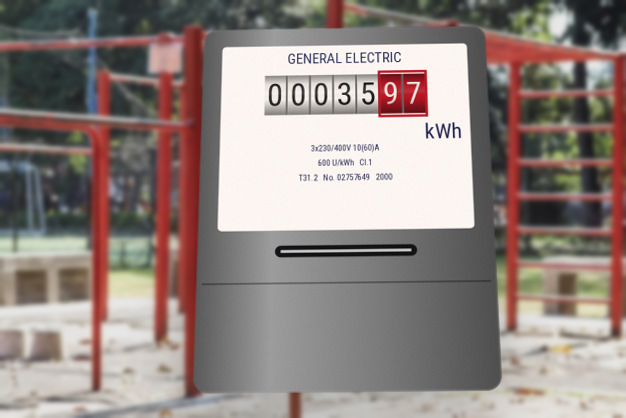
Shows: 35.97 kWh
